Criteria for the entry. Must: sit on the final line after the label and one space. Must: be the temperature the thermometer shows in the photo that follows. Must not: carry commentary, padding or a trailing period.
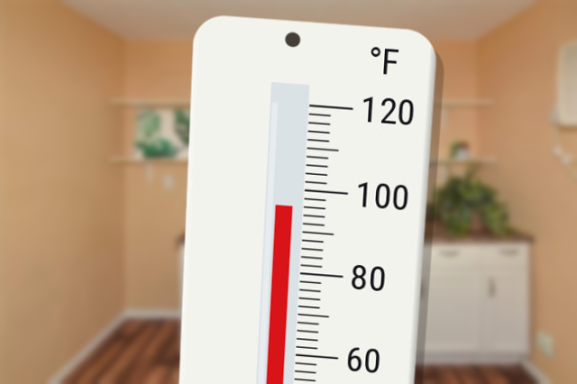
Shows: 96 °F
